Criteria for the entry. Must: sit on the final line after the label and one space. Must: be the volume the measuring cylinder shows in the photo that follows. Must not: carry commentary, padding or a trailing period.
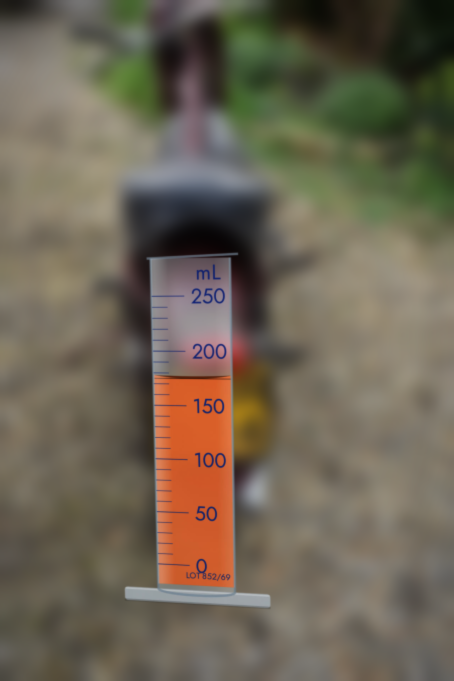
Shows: 175 mL
